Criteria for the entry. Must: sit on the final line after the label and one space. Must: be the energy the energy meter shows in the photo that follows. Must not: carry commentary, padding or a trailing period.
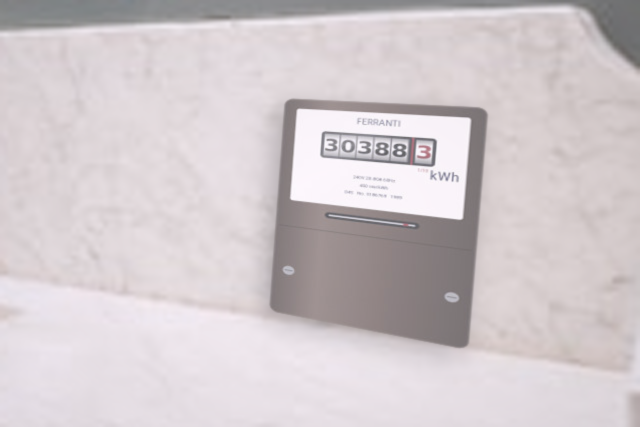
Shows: 30388.3 kWh
